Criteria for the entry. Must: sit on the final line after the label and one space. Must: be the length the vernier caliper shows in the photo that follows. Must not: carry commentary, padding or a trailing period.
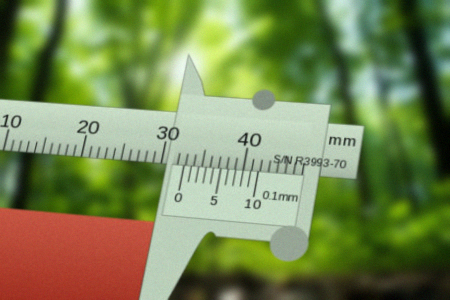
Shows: 32.8 mm
